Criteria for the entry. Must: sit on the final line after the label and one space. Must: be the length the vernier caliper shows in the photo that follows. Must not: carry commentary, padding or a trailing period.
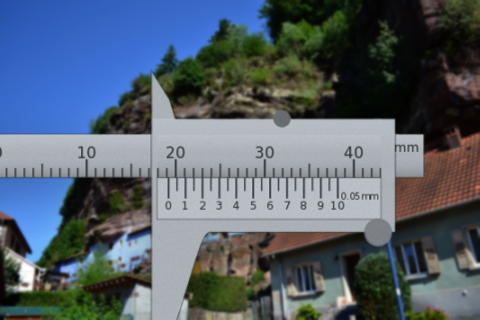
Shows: 19.2 mm
